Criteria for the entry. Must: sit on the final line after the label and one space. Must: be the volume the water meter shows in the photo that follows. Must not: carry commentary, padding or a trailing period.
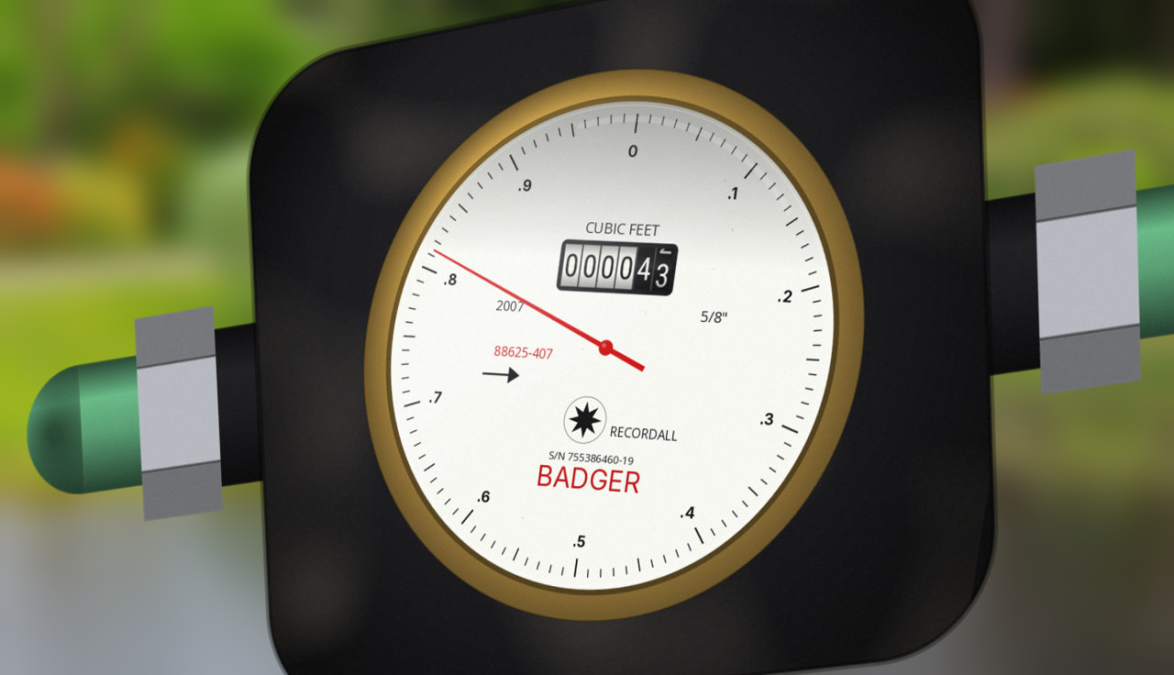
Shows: 42.81 ft³
